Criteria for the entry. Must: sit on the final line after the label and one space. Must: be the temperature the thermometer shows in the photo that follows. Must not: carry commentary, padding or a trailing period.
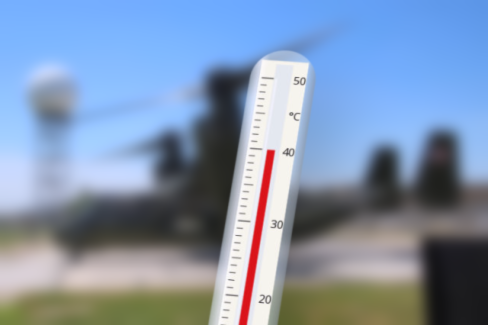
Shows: 40 °C
